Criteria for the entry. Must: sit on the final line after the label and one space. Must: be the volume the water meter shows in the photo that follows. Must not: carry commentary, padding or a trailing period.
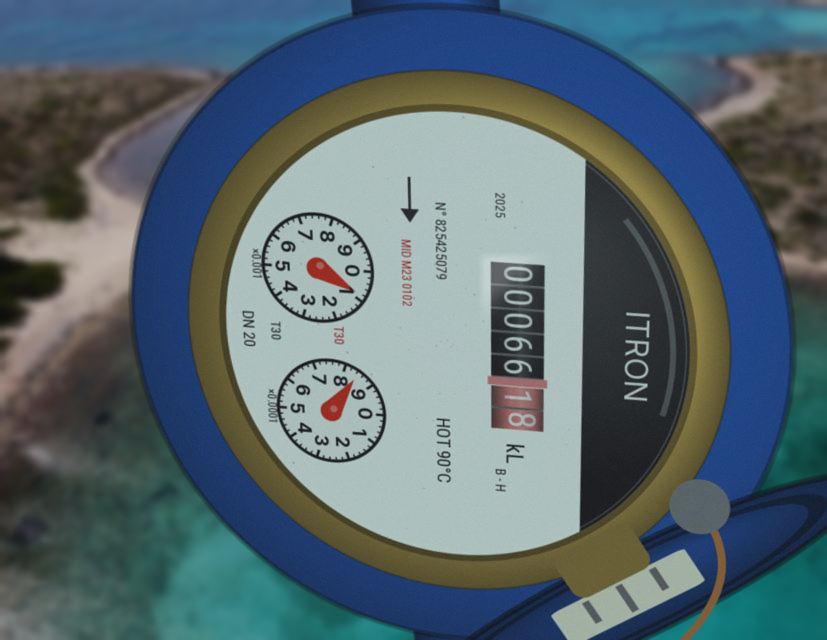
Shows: 66.1808 kL
